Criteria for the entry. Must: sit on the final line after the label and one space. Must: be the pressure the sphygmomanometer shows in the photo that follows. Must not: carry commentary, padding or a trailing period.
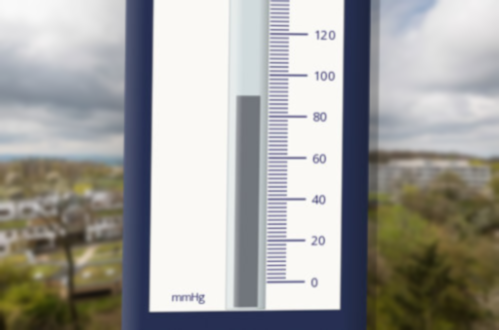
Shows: 90 mmHg
